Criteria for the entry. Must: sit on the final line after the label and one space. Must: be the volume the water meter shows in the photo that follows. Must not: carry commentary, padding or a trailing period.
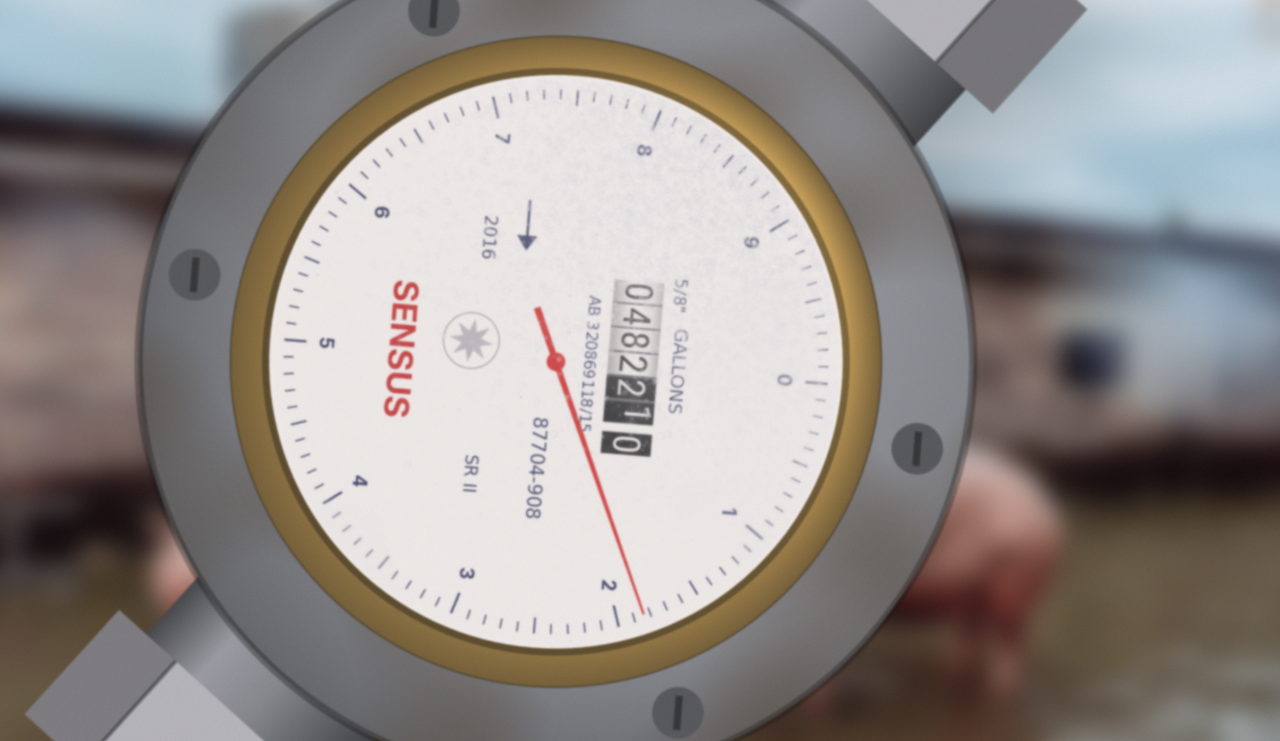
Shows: 482211.8 gal
